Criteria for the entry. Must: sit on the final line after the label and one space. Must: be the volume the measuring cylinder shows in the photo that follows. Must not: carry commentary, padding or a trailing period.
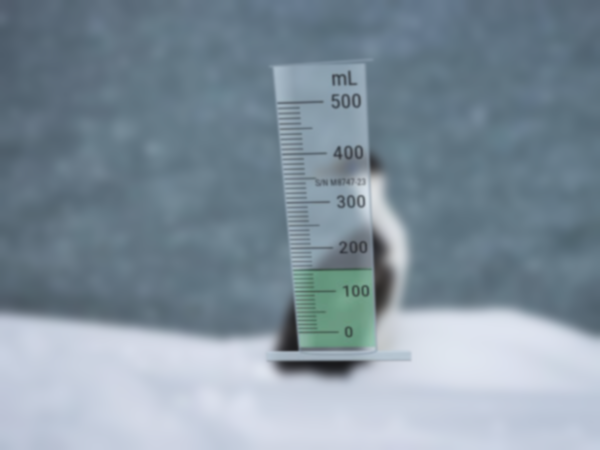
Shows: 150 mL
